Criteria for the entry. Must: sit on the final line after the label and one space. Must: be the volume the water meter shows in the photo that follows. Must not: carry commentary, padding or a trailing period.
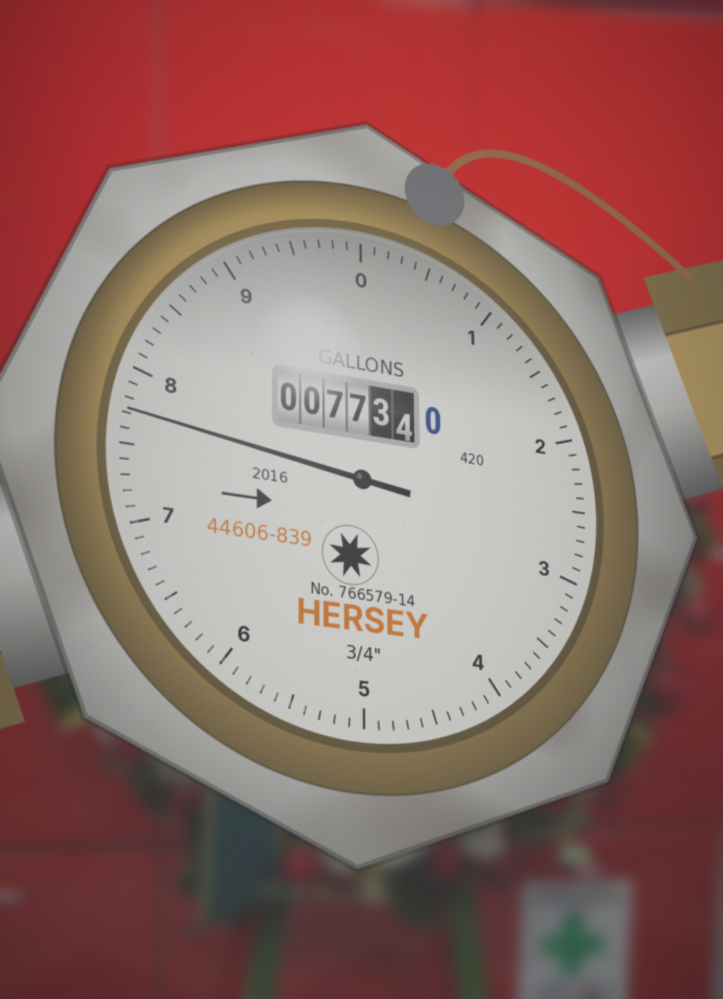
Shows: 77337.7 gal
